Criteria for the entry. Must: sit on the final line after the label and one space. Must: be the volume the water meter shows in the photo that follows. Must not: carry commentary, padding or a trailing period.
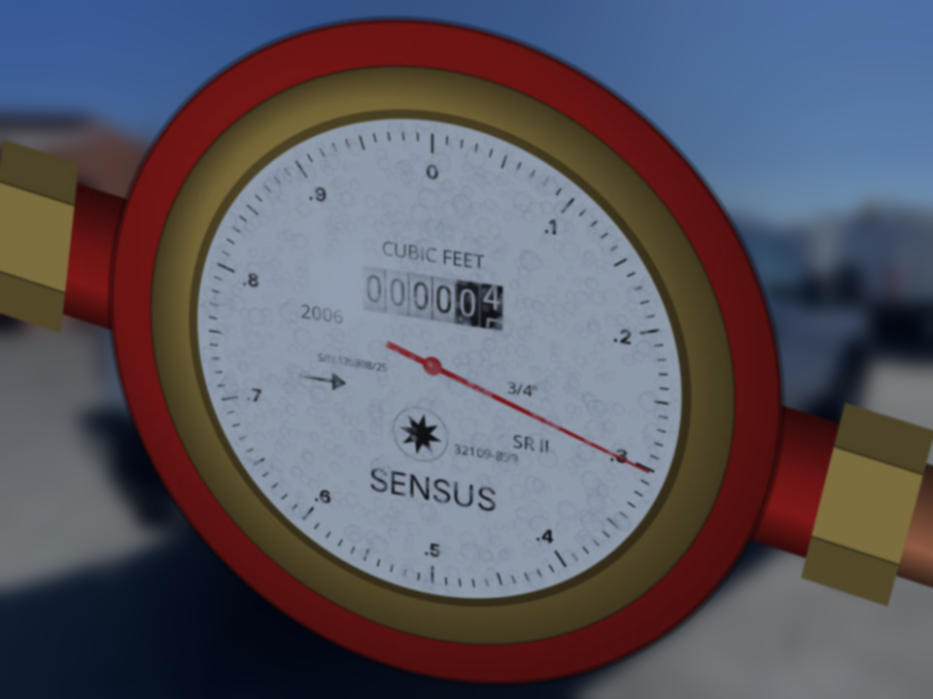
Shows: 4.30 ft³
